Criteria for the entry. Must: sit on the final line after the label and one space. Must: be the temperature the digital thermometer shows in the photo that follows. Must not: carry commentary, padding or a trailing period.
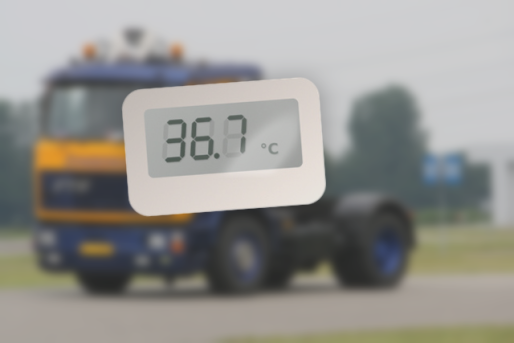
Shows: 36.7 °C
